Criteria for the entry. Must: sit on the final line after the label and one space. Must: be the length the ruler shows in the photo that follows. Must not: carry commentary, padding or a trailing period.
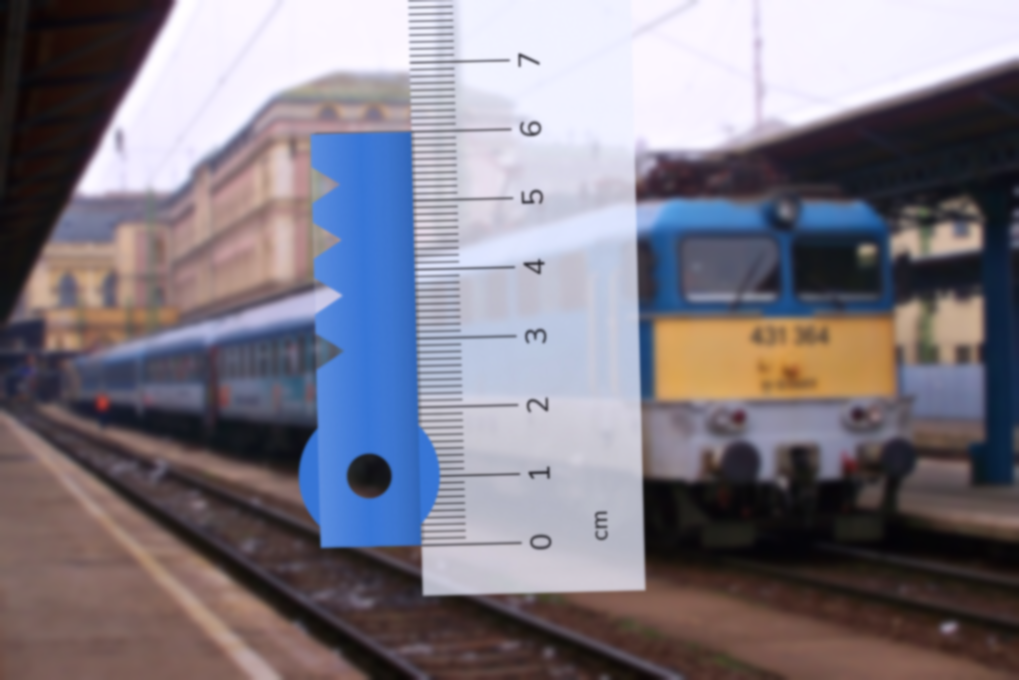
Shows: 6 cm
